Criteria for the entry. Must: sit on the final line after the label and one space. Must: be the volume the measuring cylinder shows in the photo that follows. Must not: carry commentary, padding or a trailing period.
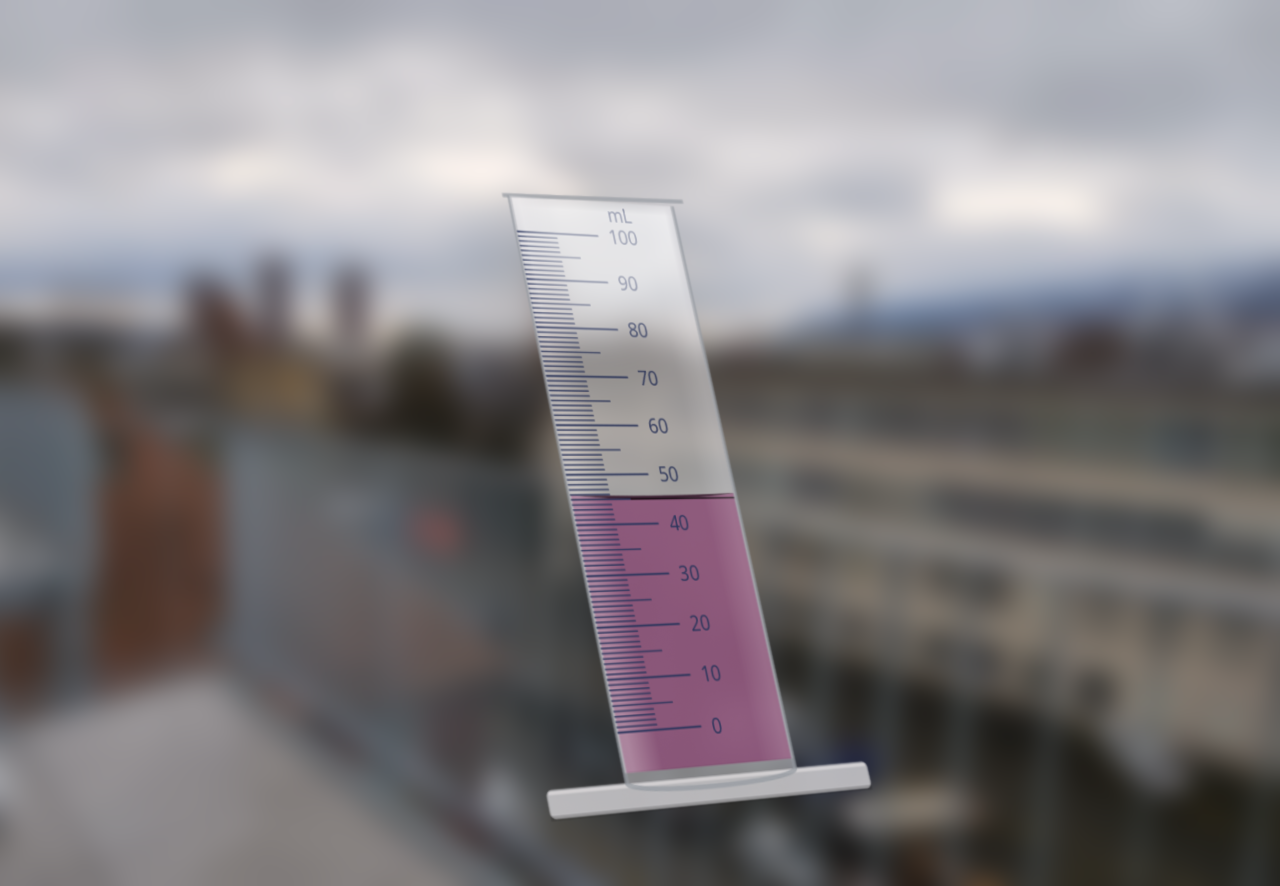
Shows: 45 mL
